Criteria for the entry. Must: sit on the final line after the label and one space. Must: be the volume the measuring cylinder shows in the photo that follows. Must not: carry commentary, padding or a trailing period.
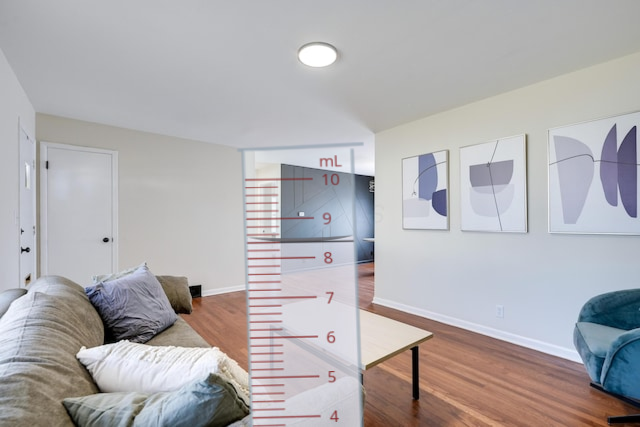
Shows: 8.4 mL
